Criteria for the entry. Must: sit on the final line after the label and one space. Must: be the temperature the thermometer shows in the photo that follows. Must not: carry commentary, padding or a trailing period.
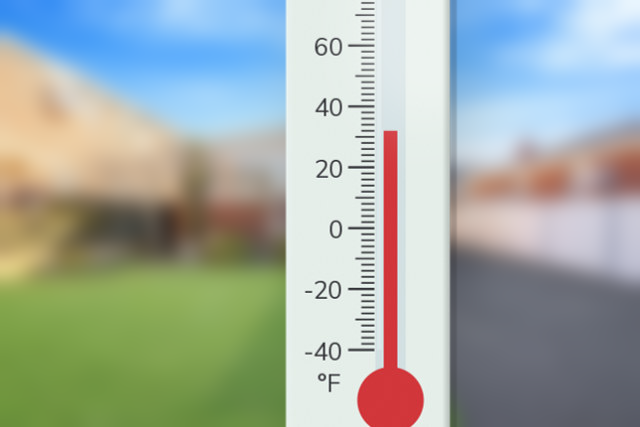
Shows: 32 °F
